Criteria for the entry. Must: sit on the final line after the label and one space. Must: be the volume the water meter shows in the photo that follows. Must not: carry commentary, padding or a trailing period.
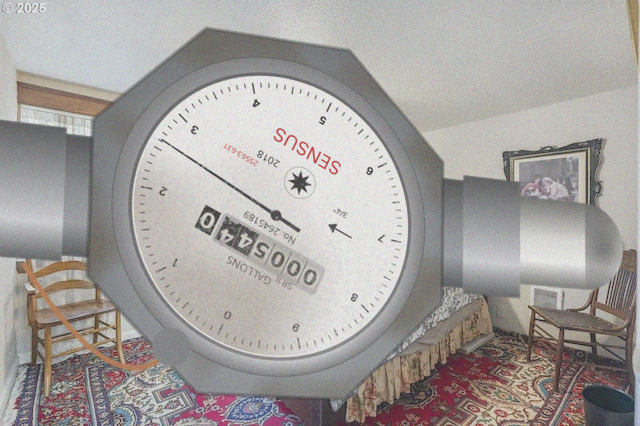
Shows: 5442.6 gal
